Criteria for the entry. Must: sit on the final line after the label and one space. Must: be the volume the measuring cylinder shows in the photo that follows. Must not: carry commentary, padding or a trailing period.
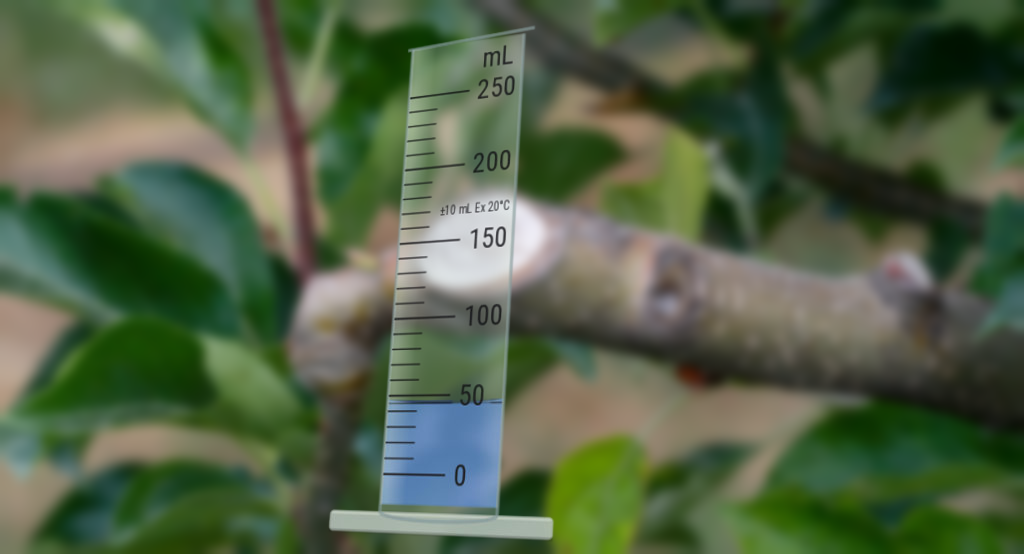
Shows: 45 mL
